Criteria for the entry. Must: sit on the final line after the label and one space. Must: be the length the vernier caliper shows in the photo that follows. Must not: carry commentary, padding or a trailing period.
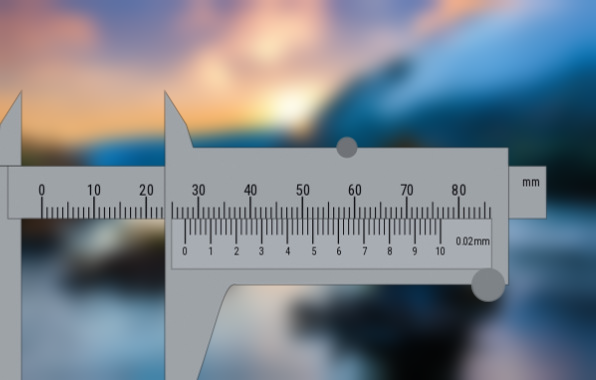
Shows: 27.5 mm
